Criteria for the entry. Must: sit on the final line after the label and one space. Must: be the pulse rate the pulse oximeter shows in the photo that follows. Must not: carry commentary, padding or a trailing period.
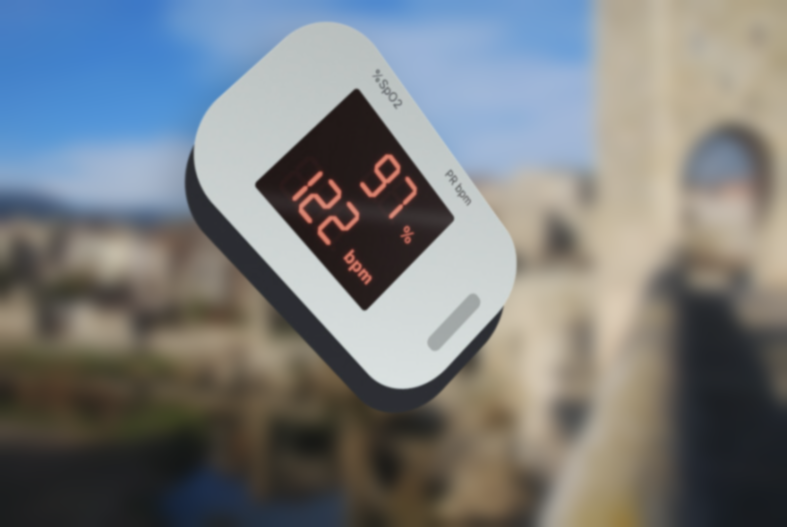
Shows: 122 bpm
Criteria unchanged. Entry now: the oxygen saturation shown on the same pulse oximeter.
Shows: 97 %
